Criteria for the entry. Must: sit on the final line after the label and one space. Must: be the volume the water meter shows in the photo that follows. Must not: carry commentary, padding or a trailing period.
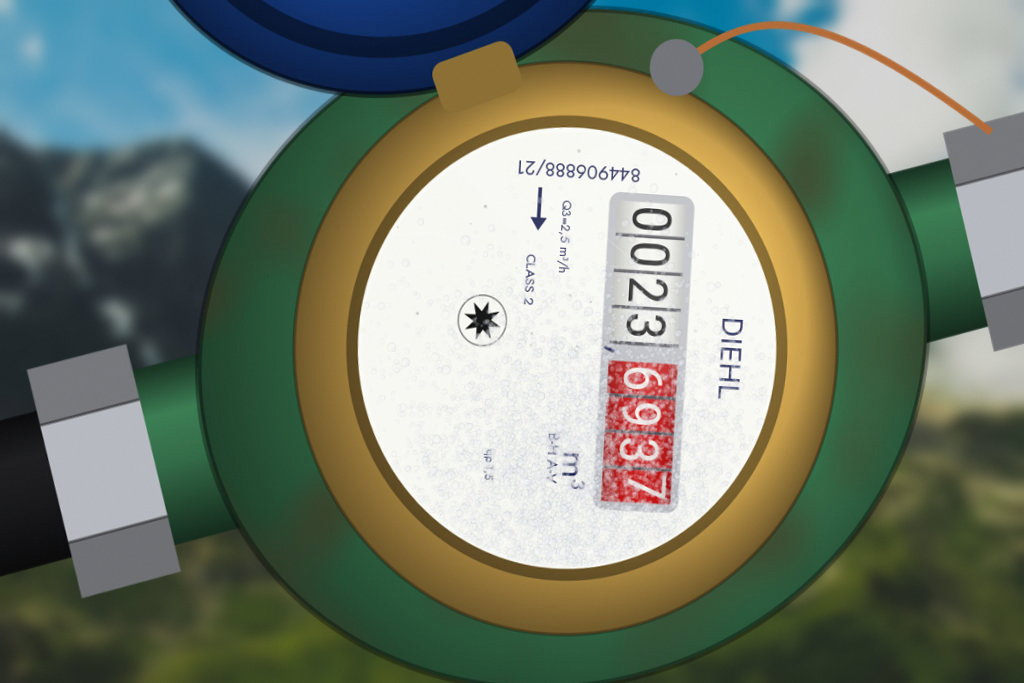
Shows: 23.6937 m³
